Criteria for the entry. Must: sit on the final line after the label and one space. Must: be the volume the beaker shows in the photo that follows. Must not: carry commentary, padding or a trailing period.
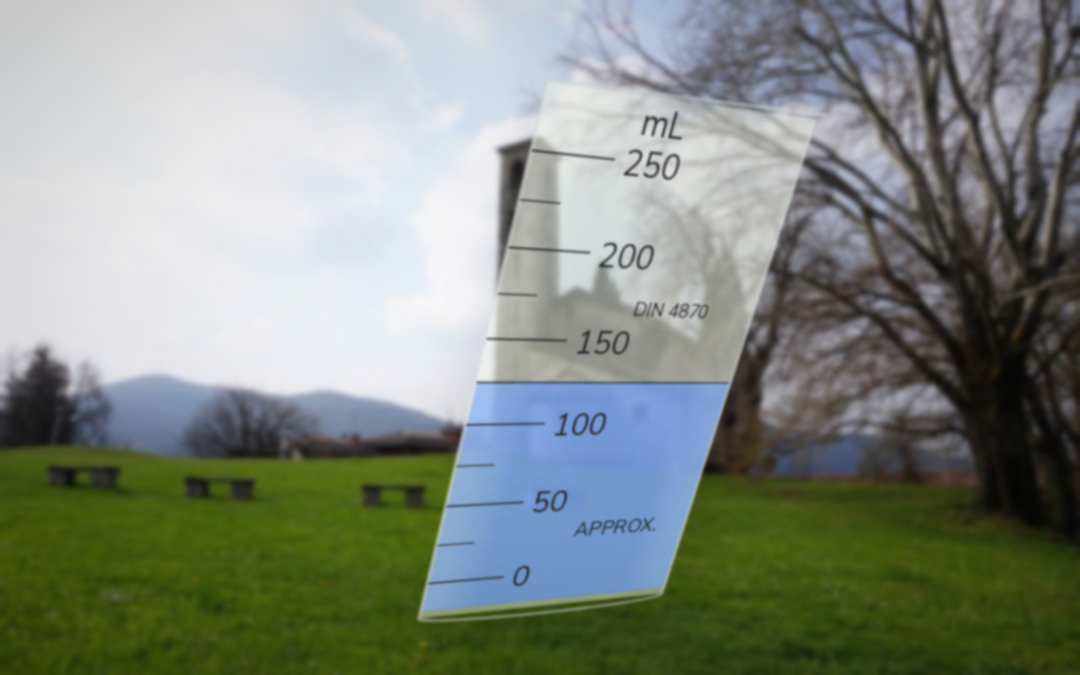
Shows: 125 mL
